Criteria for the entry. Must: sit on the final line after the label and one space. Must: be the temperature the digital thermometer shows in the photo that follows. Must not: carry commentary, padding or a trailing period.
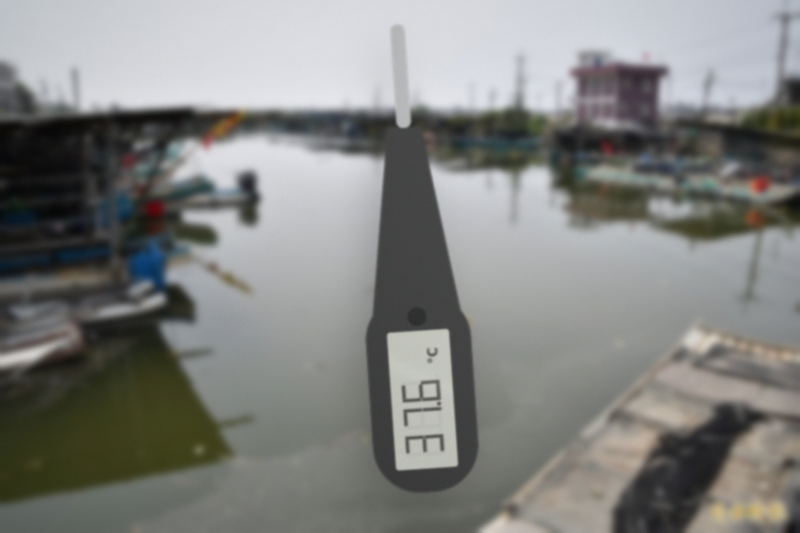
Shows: 37.6 °C
